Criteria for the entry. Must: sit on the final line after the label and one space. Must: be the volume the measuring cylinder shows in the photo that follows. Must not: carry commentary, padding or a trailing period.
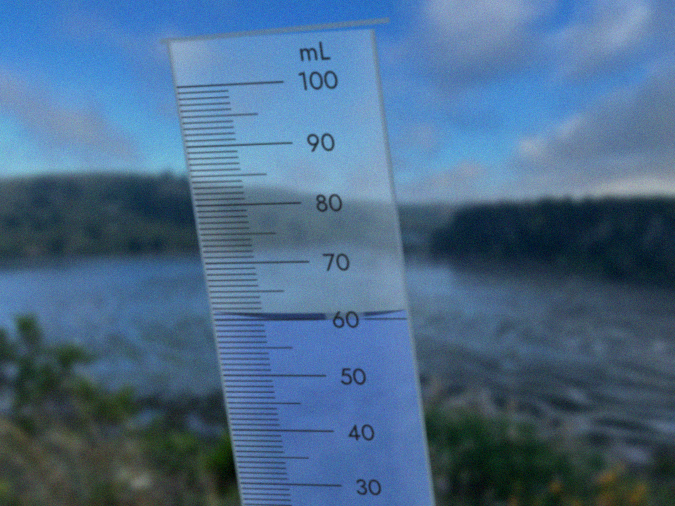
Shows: 60 mL
